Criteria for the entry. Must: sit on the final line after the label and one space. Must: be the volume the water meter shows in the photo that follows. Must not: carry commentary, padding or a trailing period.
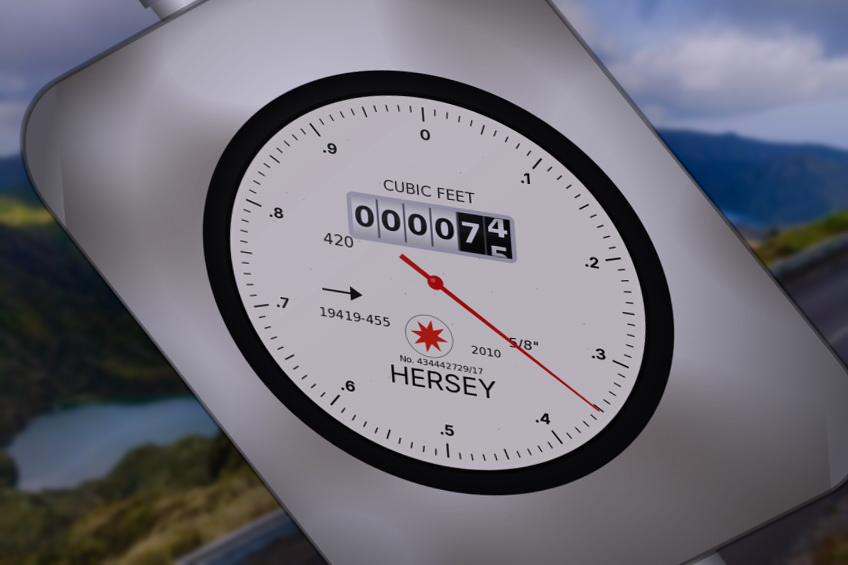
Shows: 74.35 ft³
